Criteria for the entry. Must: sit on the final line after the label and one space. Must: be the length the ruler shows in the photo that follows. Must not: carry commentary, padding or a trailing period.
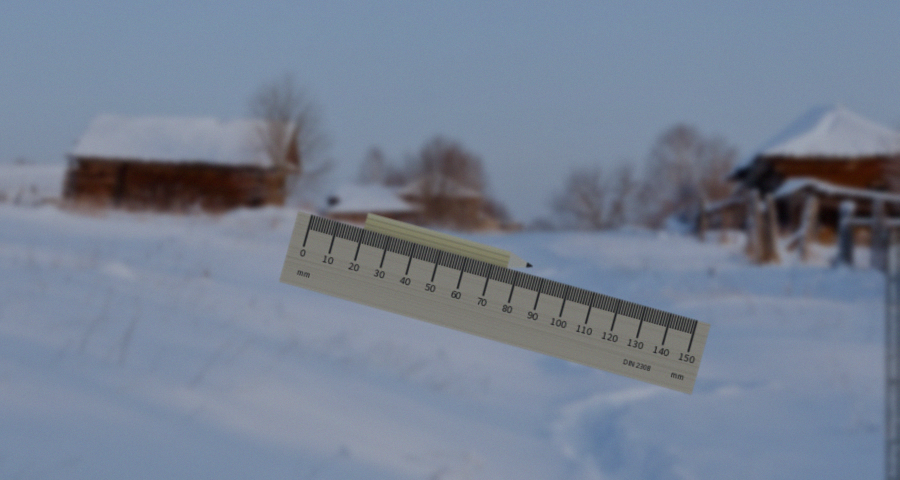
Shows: 65 mm
